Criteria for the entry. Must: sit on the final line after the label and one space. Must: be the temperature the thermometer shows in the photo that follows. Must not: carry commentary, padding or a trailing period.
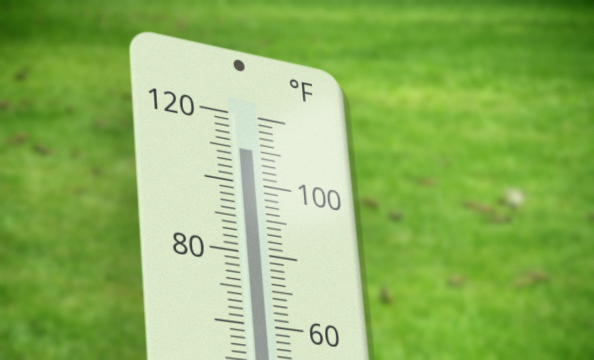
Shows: 110 °F
